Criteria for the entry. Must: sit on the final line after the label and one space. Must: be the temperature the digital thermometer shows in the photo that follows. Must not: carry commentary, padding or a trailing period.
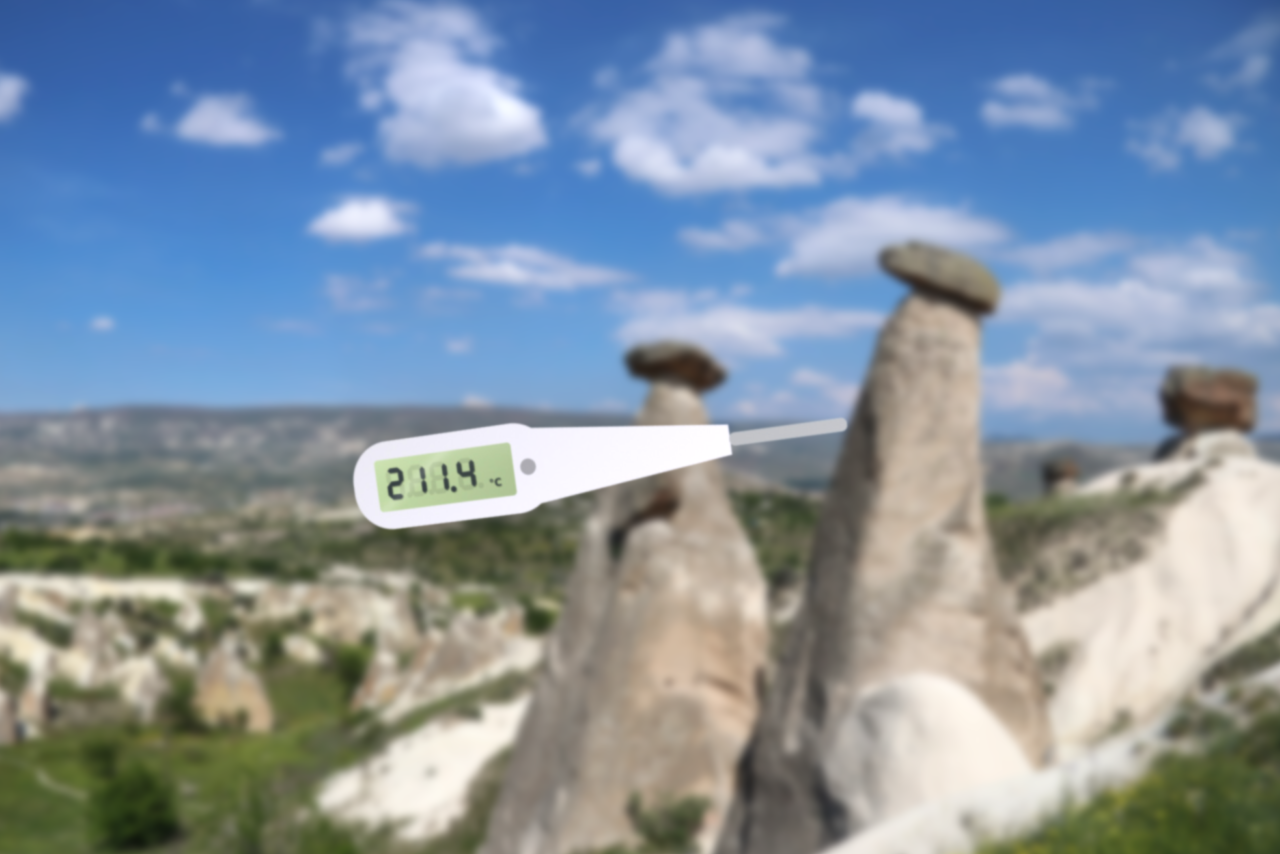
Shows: 211.4 °C
